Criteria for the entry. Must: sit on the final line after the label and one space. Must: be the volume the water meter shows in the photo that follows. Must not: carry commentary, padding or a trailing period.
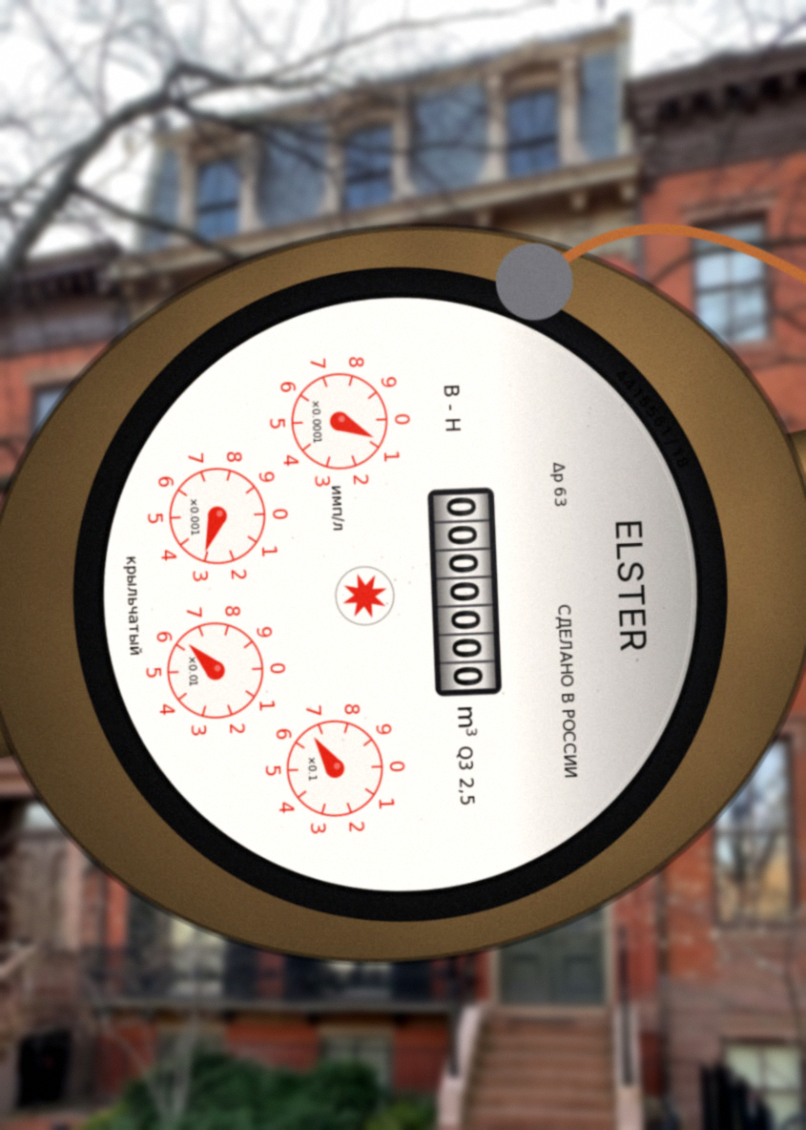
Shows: 0.6630 m³
